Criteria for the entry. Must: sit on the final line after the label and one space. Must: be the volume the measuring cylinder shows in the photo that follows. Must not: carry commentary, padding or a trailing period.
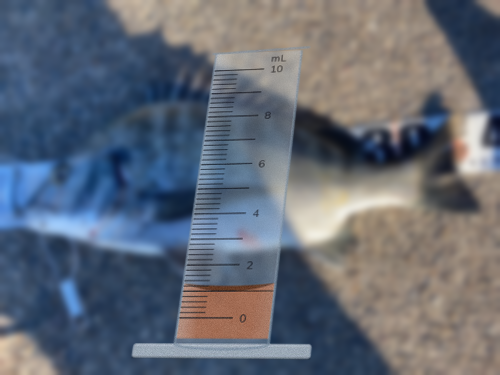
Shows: 1 mL
